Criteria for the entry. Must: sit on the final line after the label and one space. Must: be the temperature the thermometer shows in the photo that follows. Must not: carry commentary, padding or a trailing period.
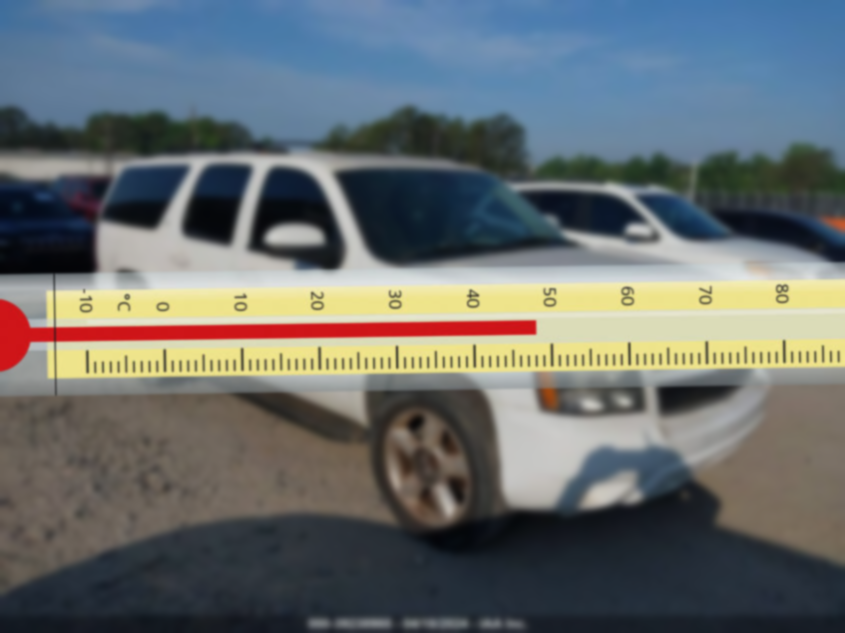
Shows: 48 °C
